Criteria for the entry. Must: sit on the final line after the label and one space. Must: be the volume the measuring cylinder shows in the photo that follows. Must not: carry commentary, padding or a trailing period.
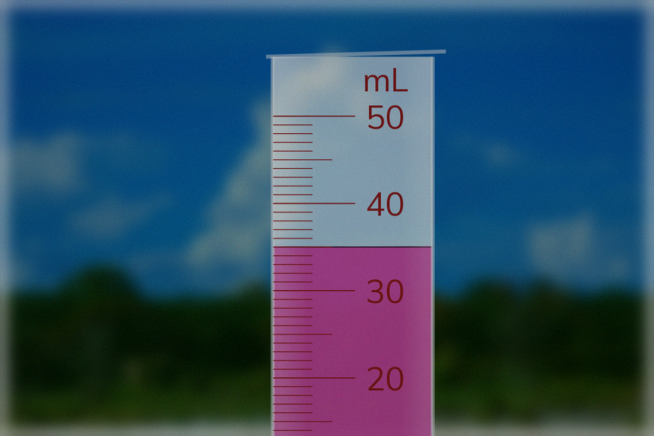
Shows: 35 mL
